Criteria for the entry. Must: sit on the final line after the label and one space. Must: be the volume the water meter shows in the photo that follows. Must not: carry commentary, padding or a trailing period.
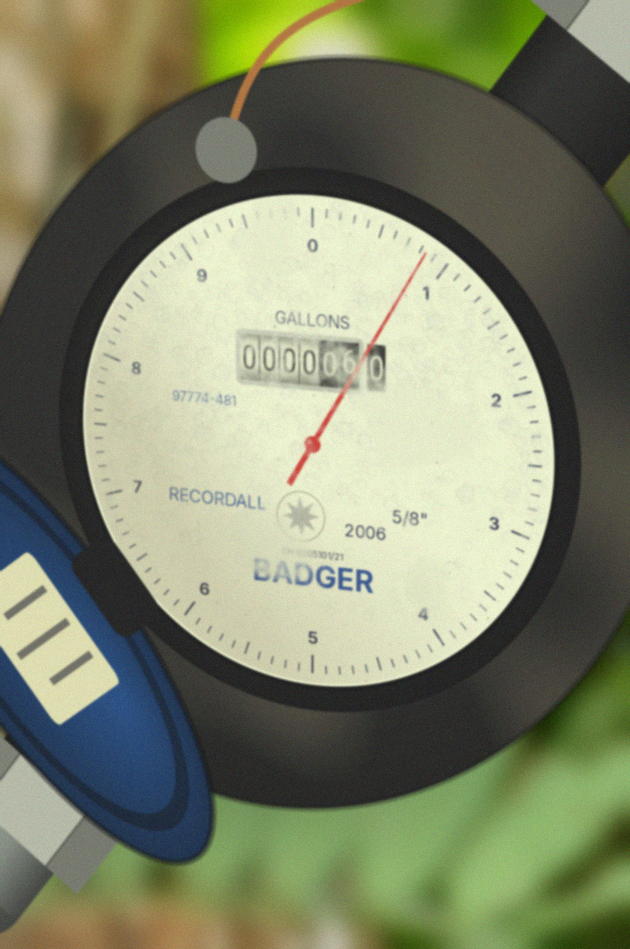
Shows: 60.8 gal
